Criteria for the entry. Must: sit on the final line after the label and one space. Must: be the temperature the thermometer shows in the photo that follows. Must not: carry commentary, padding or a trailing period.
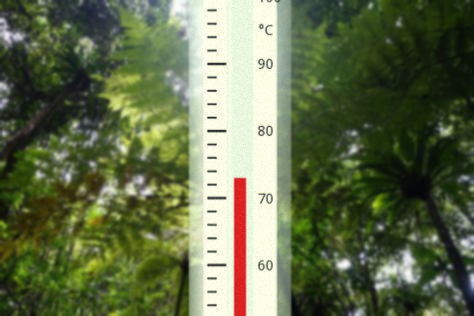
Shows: 73 °C
